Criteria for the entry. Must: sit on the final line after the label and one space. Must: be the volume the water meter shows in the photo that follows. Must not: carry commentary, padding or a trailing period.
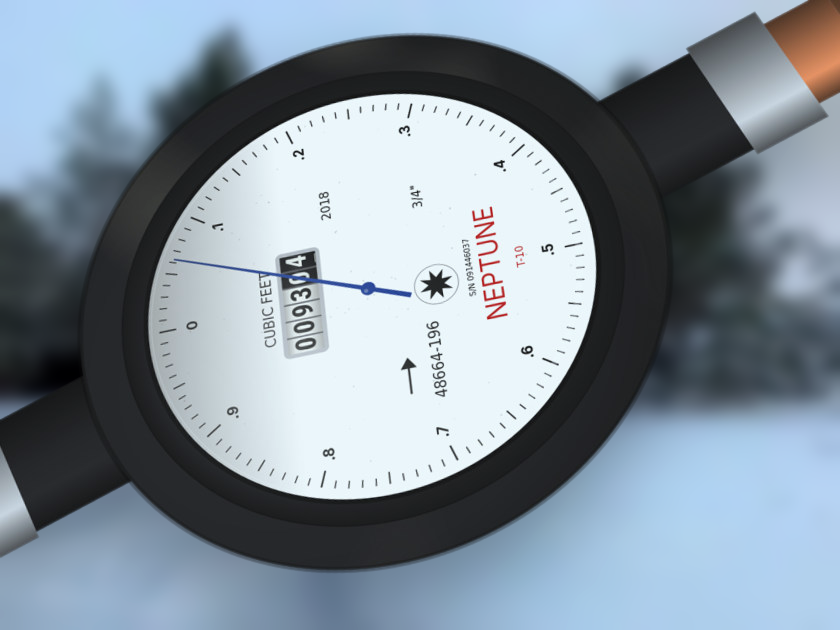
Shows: 9304.06 ft³
